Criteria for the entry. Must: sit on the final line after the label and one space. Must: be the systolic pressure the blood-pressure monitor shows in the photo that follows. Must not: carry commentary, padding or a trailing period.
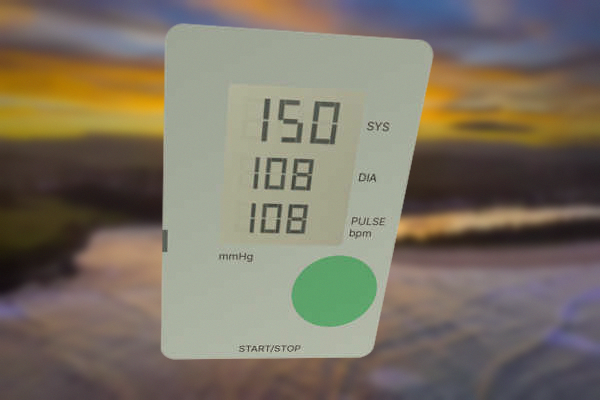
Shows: 150 mmHg
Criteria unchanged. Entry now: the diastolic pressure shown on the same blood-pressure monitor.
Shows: 108 mmHg
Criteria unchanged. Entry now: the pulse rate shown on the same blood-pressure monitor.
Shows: 108 bpm
